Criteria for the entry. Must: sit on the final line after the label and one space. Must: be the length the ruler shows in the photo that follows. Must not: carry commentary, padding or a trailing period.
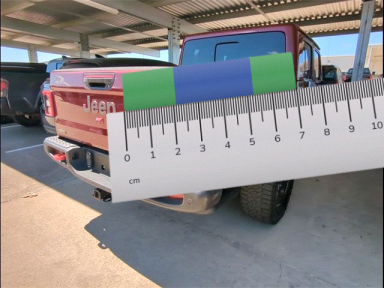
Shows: 7 cm
